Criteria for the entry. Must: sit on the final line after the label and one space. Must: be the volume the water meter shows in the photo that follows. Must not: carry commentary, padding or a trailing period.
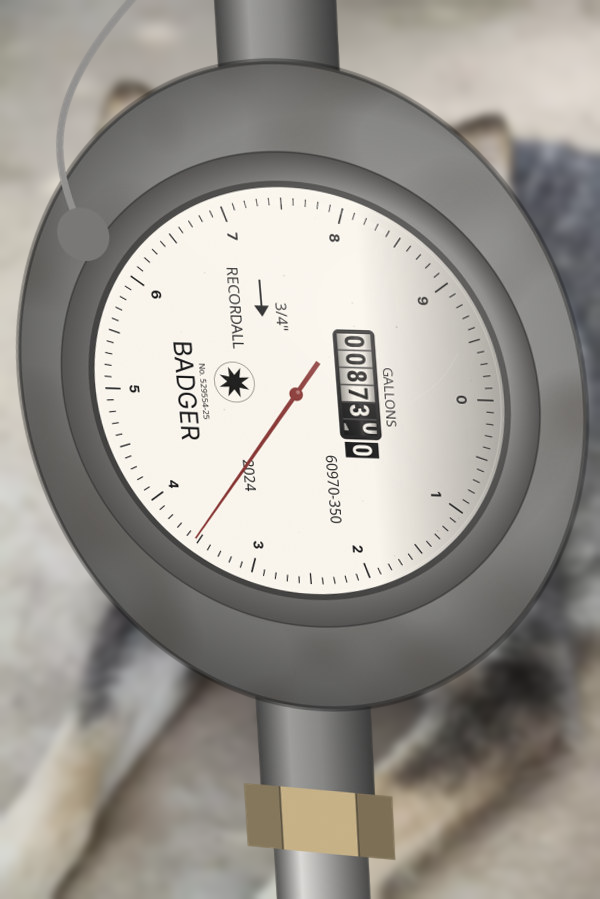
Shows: 87303.5 gal
